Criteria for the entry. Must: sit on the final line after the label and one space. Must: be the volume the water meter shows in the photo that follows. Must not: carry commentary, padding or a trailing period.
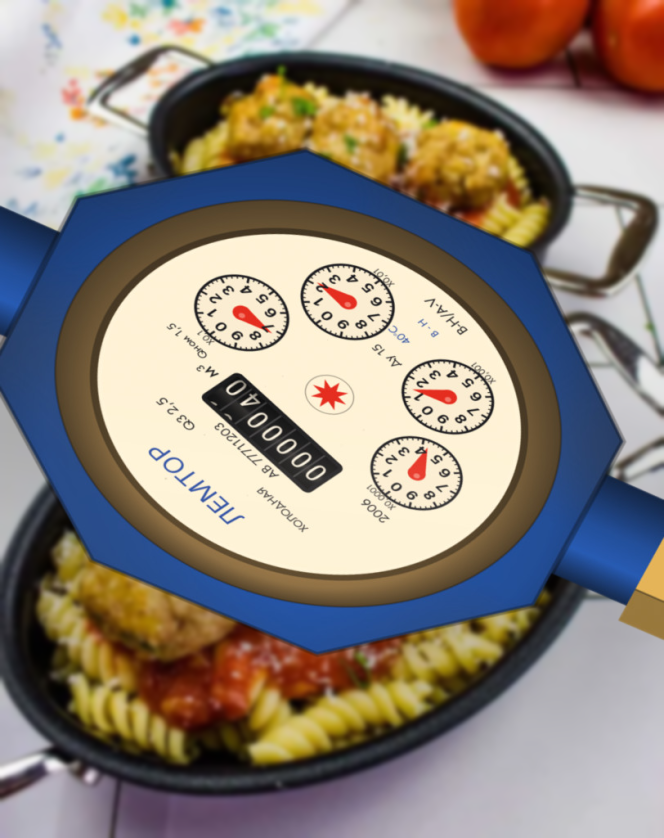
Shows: 39.7214 m³
